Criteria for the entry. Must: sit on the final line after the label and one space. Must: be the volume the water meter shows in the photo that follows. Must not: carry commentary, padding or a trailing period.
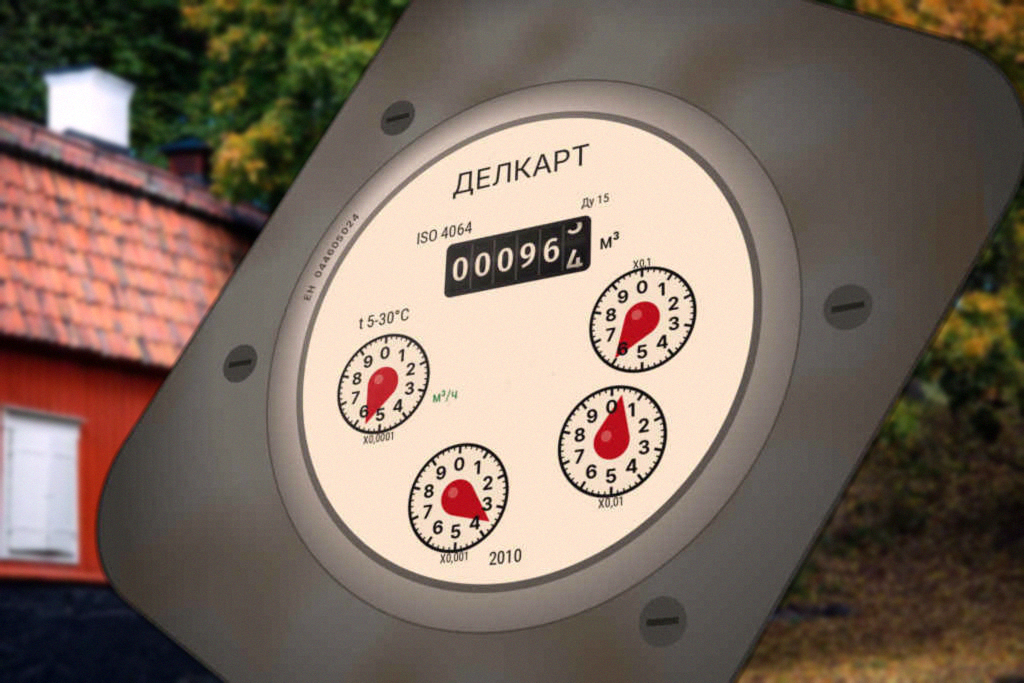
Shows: 963.6035 m³
